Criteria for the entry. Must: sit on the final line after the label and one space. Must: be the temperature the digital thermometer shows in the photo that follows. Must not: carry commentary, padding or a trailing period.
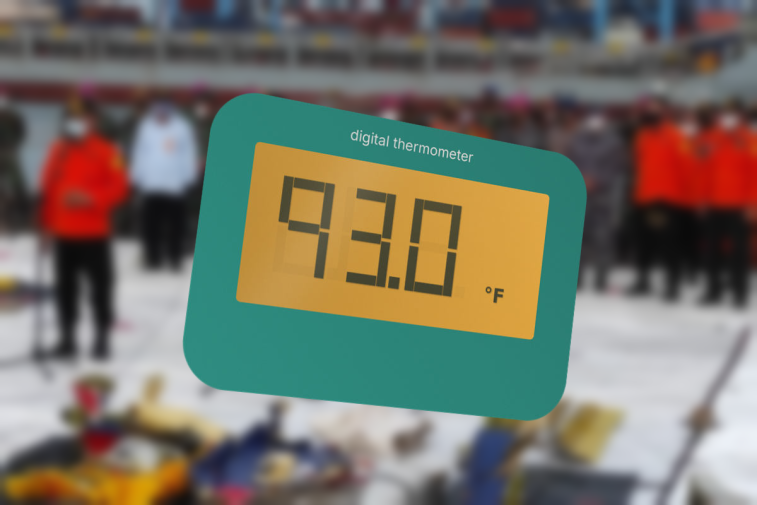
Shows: 93.0 °F
